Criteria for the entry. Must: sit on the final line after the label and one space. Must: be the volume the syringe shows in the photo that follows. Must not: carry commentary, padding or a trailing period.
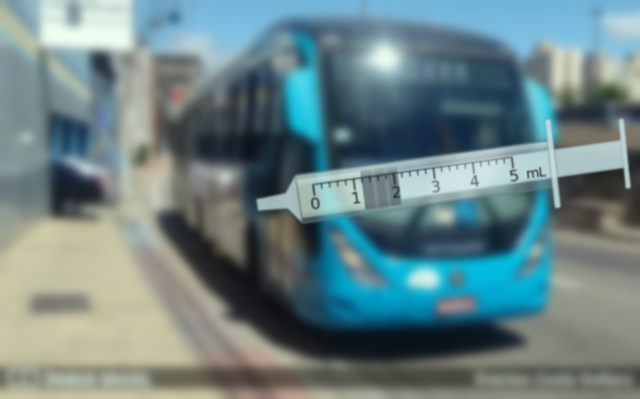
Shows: 1.2 mL
